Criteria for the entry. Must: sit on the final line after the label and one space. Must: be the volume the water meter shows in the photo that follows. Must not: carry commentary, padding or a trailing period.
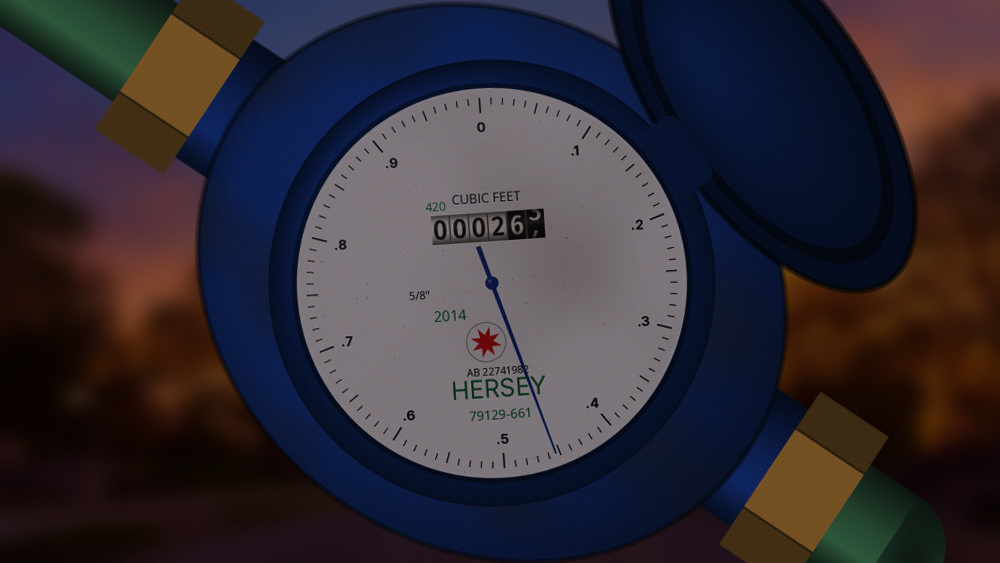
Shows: 263.45 ft³
